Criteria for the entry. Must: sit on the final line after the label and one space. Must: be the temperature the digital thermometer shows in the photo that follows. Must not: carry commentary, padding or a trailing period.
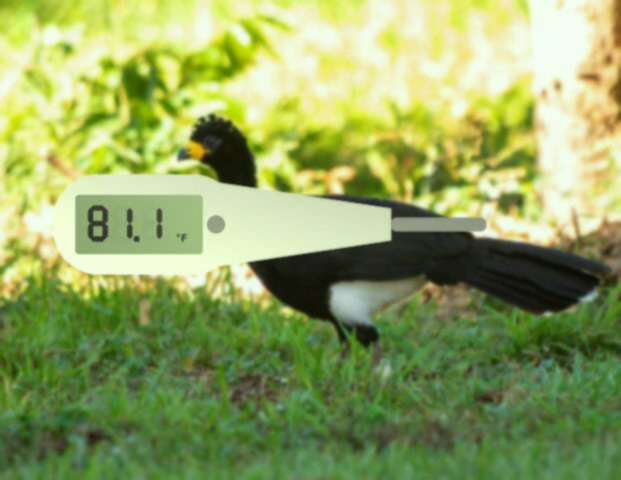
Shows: 81.1 °F
